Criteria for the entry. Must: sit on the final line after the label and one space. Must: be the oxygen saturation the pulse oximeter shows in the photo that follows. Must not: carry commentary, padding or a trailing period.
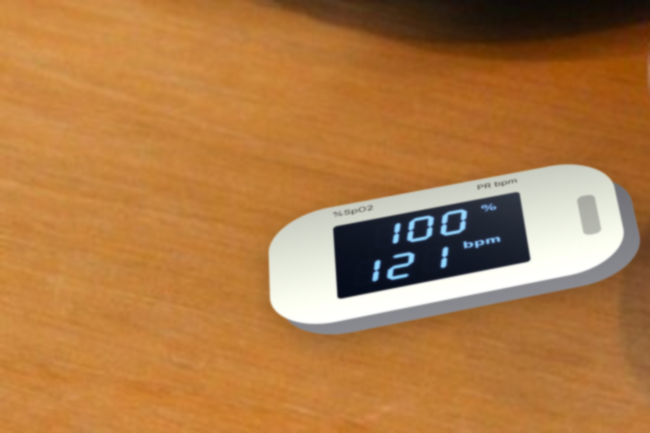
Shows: 100 %
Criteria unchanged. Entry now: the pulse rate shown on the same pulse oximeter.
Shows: 121 bpm
